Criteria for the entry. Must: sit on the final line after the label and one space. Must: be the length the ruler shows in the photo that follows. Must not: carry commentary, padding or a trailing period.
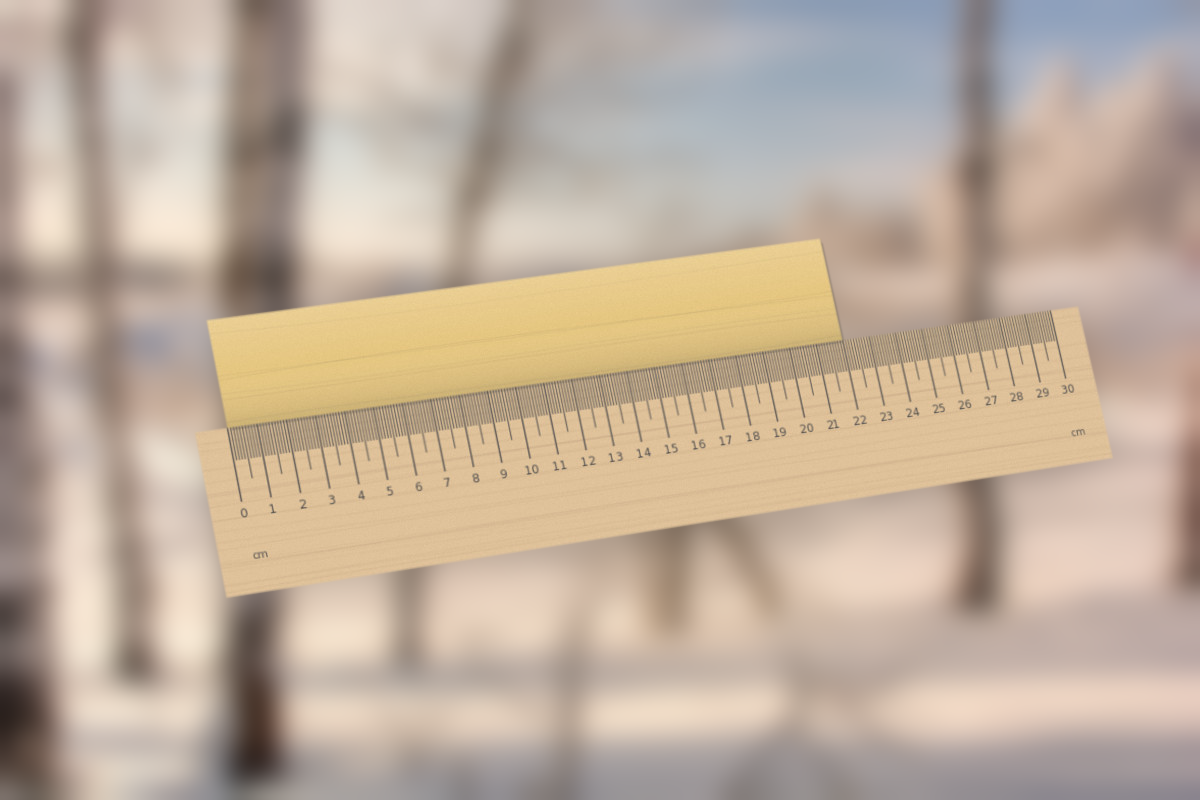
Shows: 22 cm
